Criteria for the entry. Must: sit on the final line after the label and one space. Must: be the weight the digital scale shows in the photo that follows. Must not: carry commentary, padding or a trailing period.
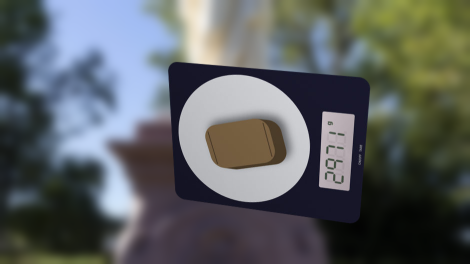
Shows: 2971 g
